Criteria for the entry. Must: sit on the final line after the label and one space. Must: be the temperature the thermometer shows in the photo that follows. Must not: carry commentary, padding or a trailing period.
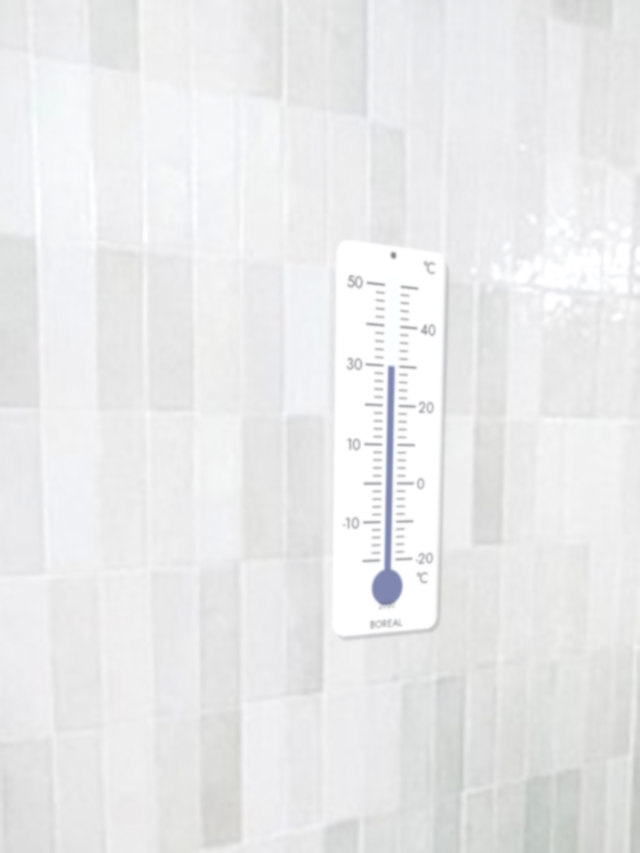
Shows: 30 °C
